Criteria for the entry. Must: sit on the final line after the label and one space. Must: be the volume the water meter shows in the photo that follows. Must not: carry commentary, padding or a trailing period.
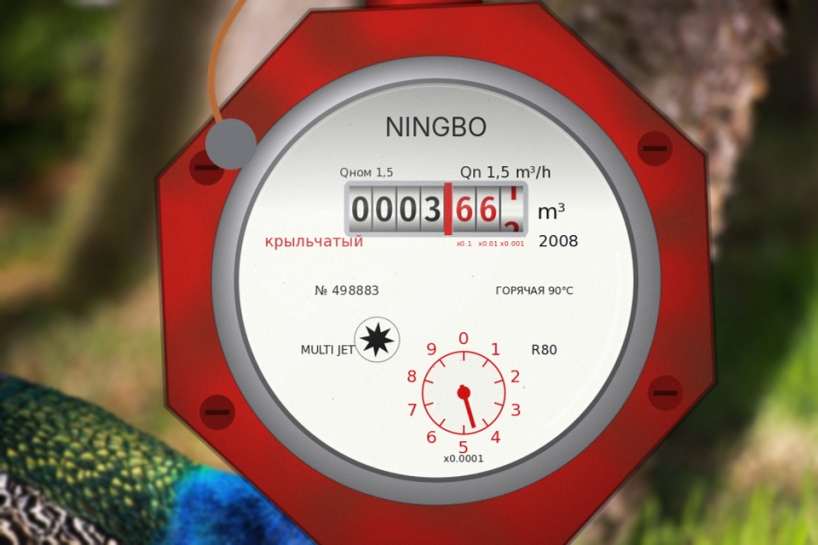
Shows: 3.6614 m³
